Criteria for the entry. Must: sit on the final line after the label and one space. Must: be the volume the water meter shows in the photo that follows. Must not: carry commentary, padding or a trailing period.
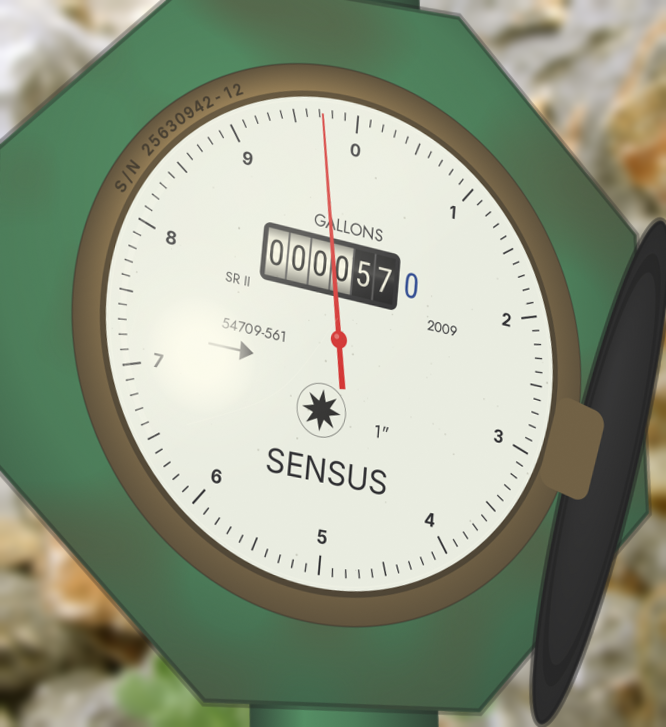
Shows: 569.7 gal
